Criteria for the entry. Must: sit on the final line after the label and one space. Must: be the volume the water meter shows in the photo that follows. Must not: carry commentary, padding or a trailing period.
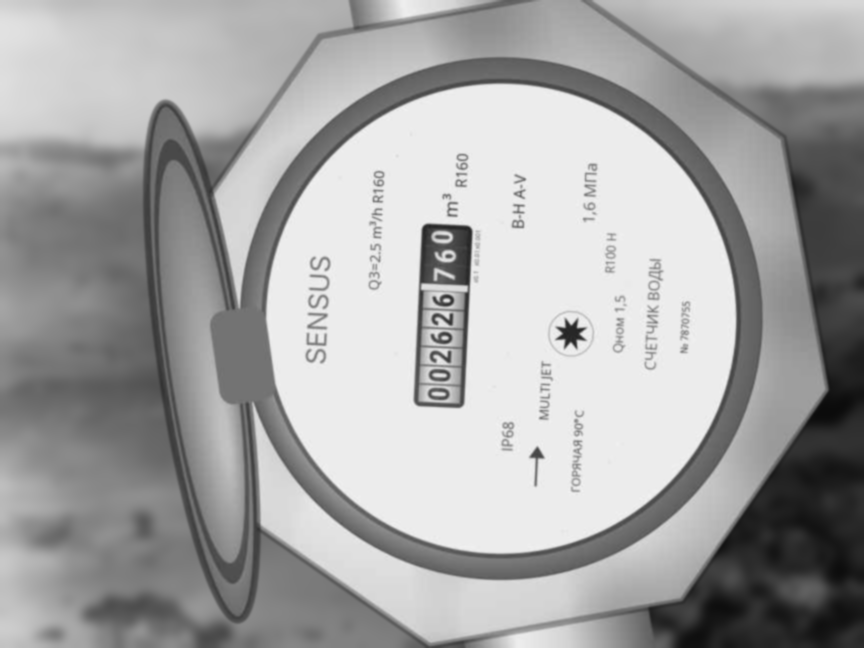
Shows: 2626.760 m³
